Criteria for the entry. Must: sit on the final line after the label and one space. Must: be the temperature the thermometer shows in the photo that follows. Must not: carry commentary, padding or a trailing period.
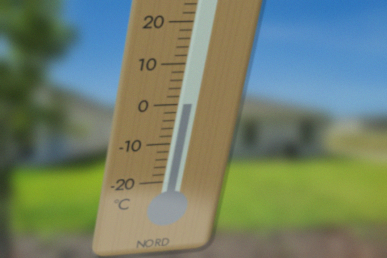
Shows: 0 °C
